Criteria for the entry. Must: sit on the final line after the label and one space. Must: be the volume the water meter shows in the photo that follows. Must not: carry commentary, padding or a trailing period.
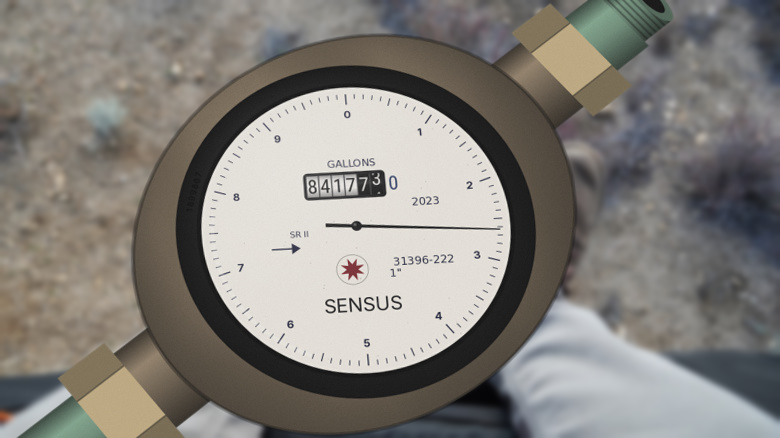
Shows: 8417732.6 gal
